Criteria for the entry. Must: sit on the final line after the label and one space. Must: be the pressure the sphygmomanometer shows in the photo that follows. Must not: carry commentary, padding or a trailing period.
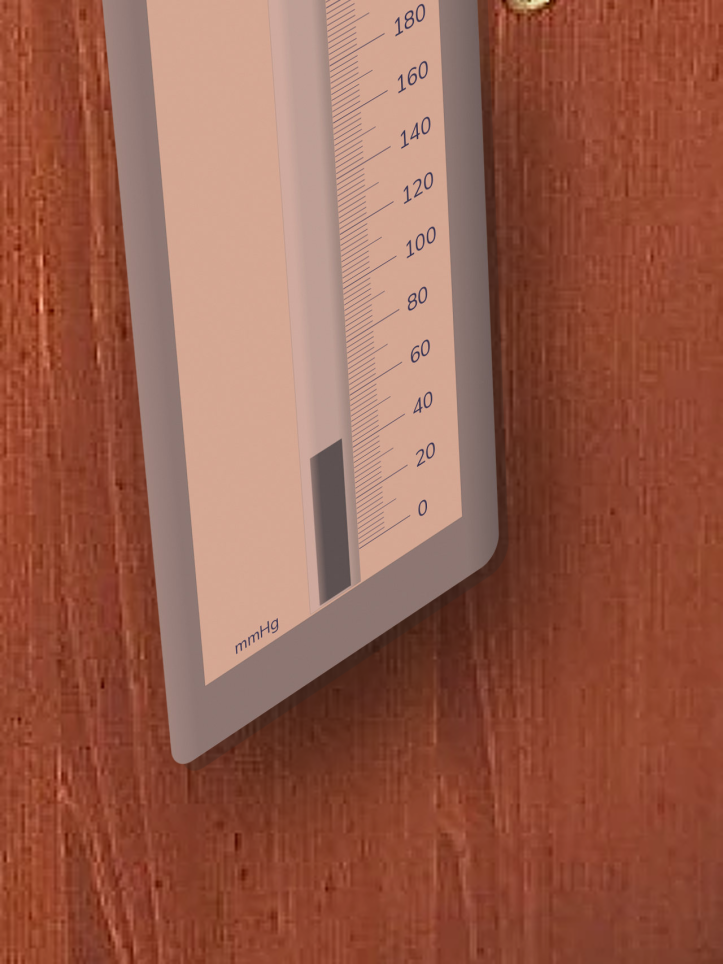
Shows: 46 mmHg
